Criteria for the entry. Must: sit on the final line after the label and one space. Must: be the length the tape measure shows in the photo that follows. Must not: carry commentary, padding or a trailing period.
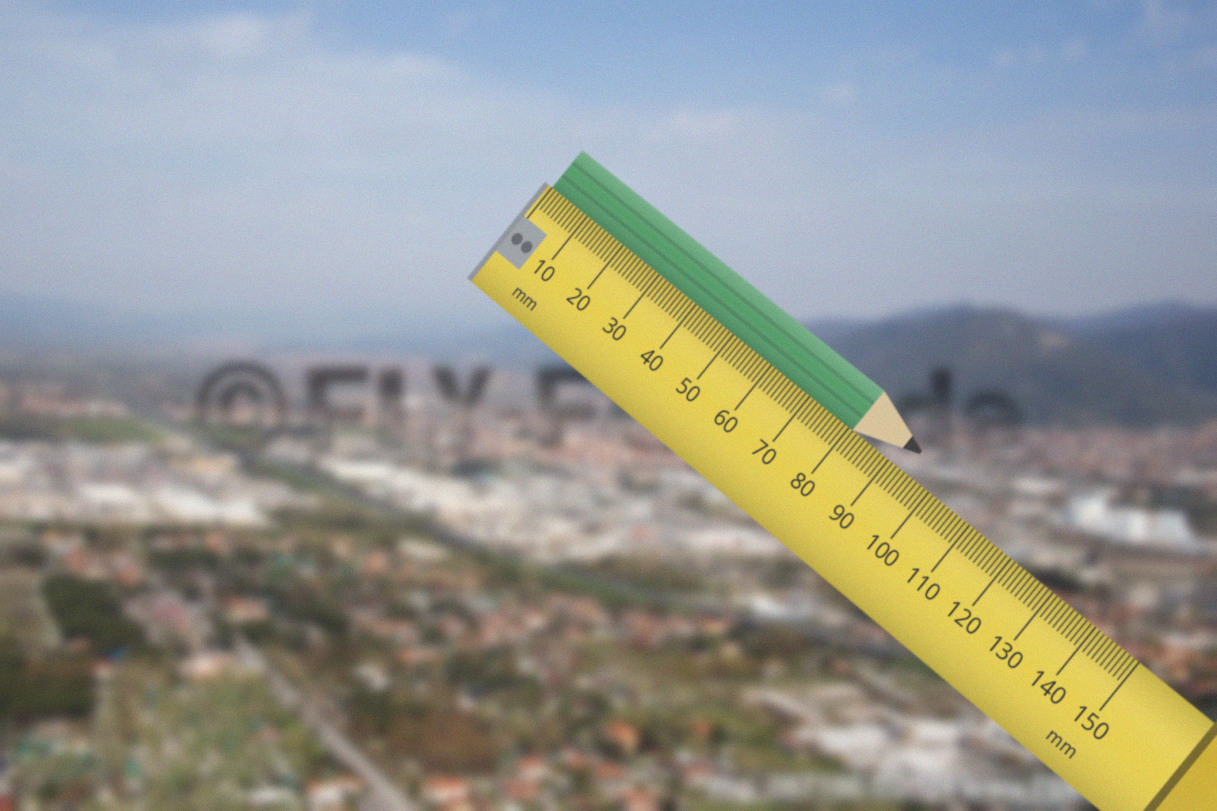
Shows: 94 mm
